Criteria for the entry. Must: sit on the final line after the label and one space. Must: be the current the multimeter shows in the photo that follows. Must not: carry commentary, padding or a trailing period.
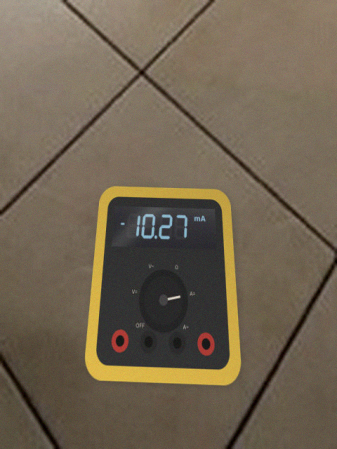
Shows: -10.27 mA
